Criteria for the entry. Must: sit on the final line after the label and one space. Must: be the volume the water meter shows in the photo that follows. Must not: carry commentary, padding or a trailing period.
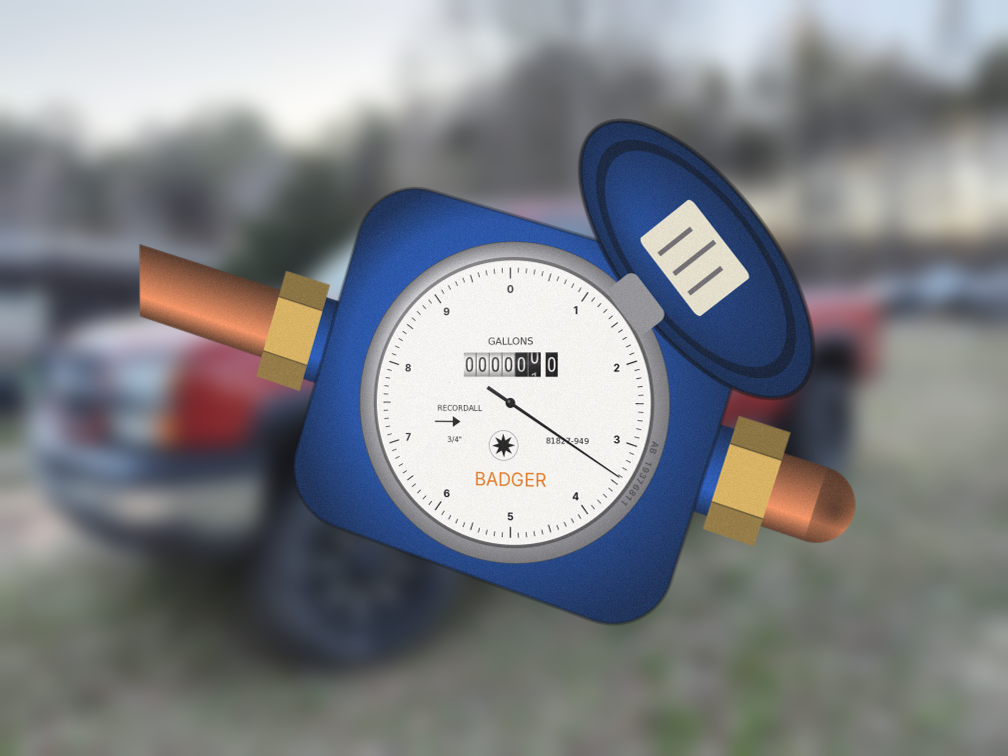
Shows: 3.4 gal
